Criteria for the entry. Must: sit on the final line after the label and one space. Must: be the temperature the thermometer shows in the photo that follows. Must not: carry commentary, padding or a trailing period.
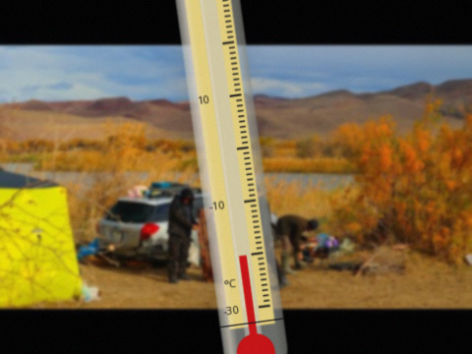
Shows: -20 °C
